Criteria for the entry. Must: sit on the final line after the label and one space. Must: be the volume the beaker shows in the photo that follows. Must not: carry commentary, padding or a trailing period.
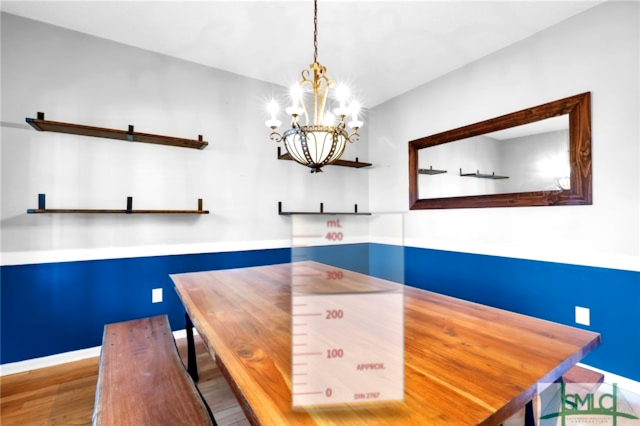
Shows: 250 mL
